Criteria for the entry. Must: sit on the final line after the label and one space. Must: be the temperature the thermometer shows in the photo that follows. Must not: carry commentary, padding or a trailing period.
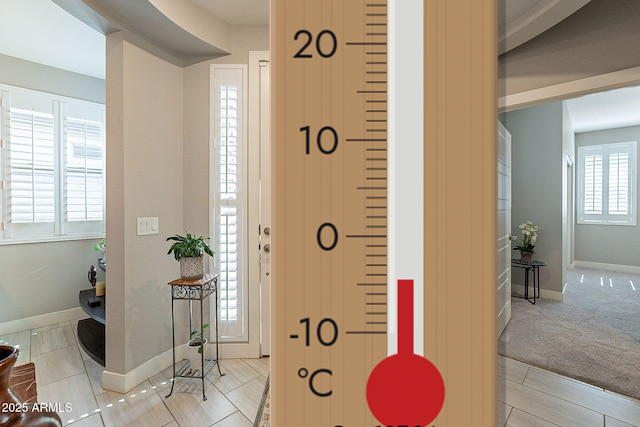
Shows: -4.5 °C
